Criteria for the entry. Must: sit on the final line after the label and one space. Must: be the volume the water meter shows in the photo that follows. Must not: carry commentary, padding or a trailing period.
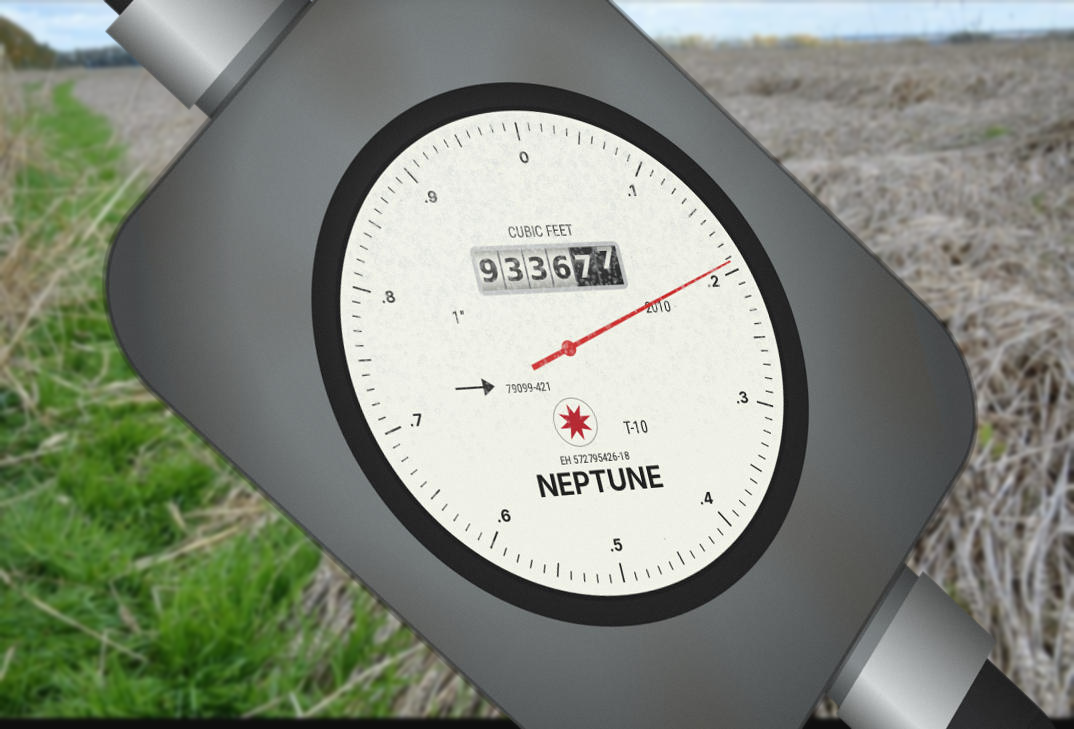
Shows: 933677.19 ft³
